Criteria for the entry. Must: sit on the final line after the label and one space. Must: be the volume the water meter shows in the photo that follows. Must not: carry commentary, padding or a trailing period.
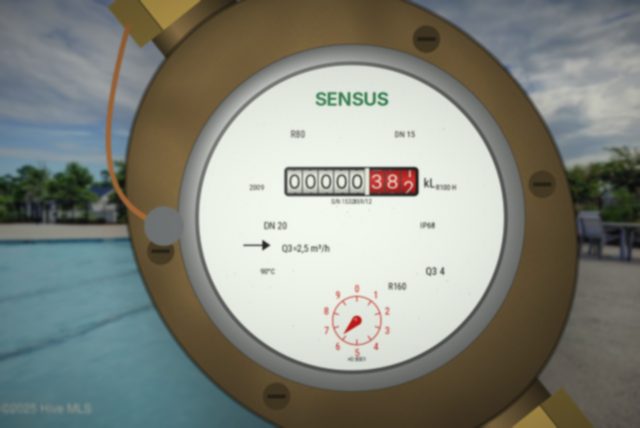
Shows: 0.3816 kL
